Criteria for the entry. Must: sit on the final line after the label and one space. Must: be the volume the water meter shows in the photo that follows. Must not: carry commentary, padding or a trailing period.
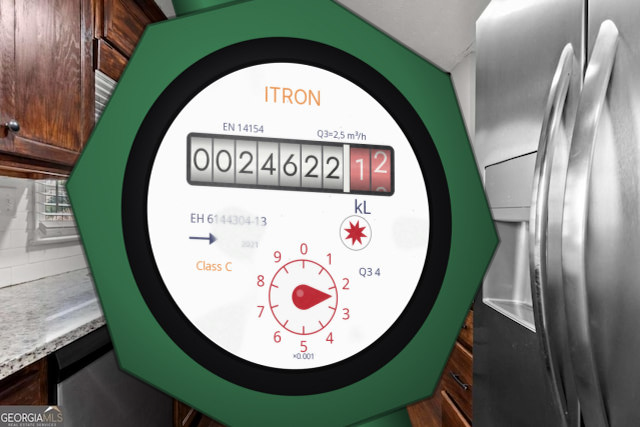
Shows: 24622.122 kL
